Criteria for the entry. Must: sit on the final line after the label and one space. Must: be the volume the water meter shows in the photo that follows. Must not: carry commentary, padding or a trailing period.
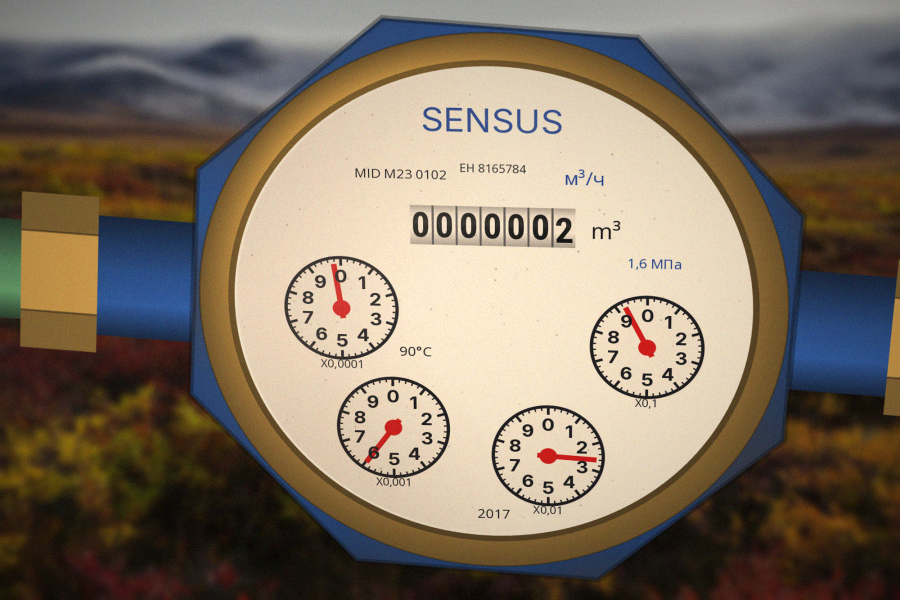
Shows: 1.9259 m³
